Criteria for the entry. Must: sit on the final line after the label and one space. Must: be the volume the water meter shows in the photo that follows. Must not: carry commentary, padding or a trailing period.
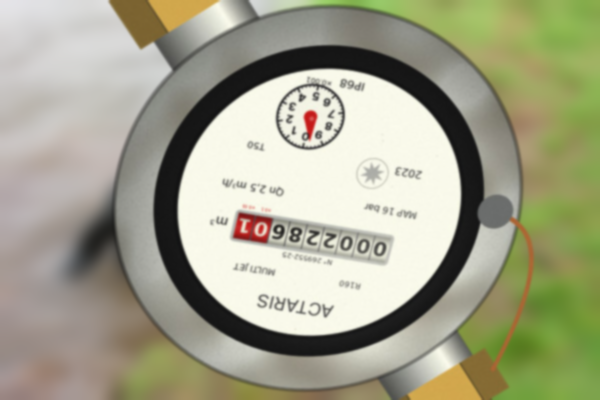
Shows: 2286.009 m³
